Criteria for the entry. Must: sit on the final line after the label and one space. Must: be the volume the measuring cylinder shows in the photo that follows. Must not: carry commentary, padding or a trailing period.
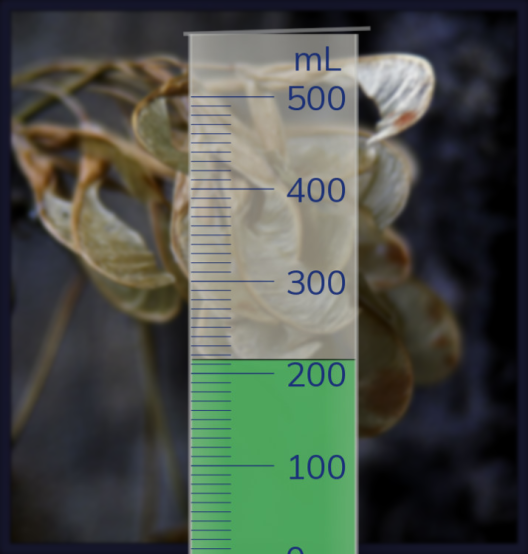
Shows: 215 mL
